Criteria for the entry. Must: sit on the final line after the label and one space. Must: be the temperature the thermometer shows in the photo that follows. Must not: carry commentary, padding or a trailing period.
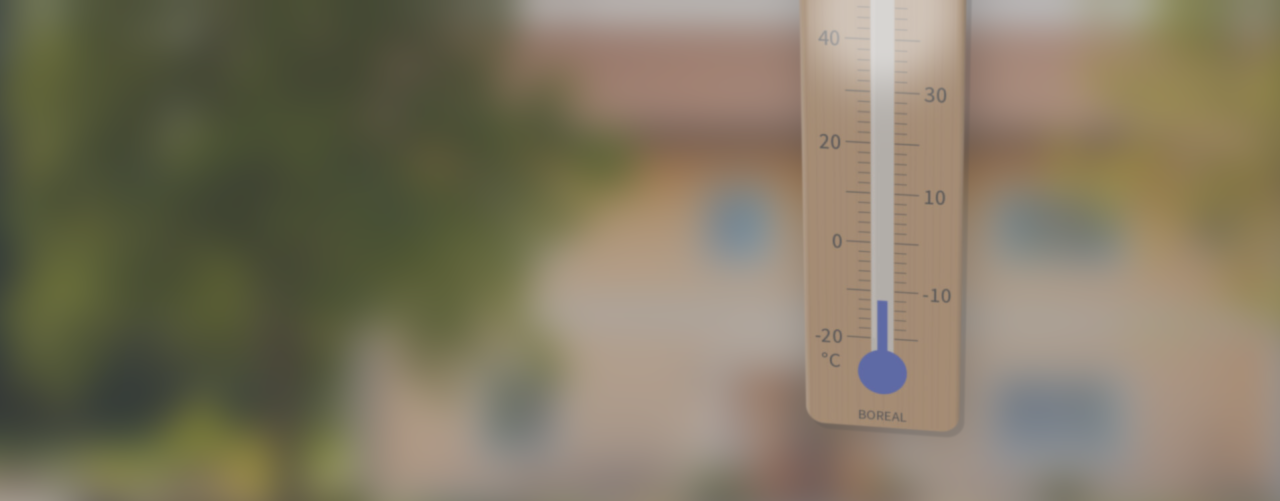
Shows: -12 °C
